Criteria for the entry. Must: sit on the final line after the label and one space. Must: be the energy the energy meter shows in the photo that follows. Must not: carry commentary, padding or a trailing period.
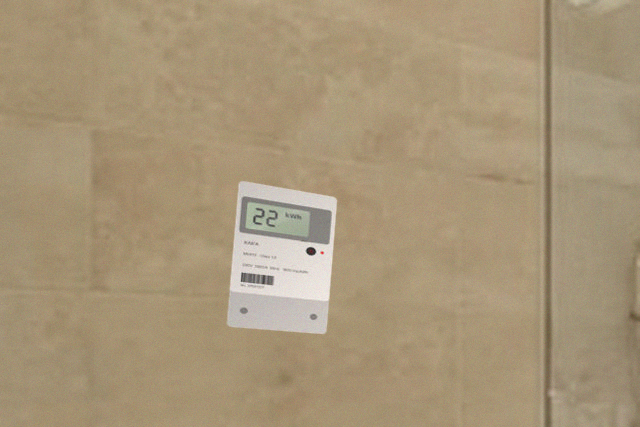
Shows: 22 kWh
